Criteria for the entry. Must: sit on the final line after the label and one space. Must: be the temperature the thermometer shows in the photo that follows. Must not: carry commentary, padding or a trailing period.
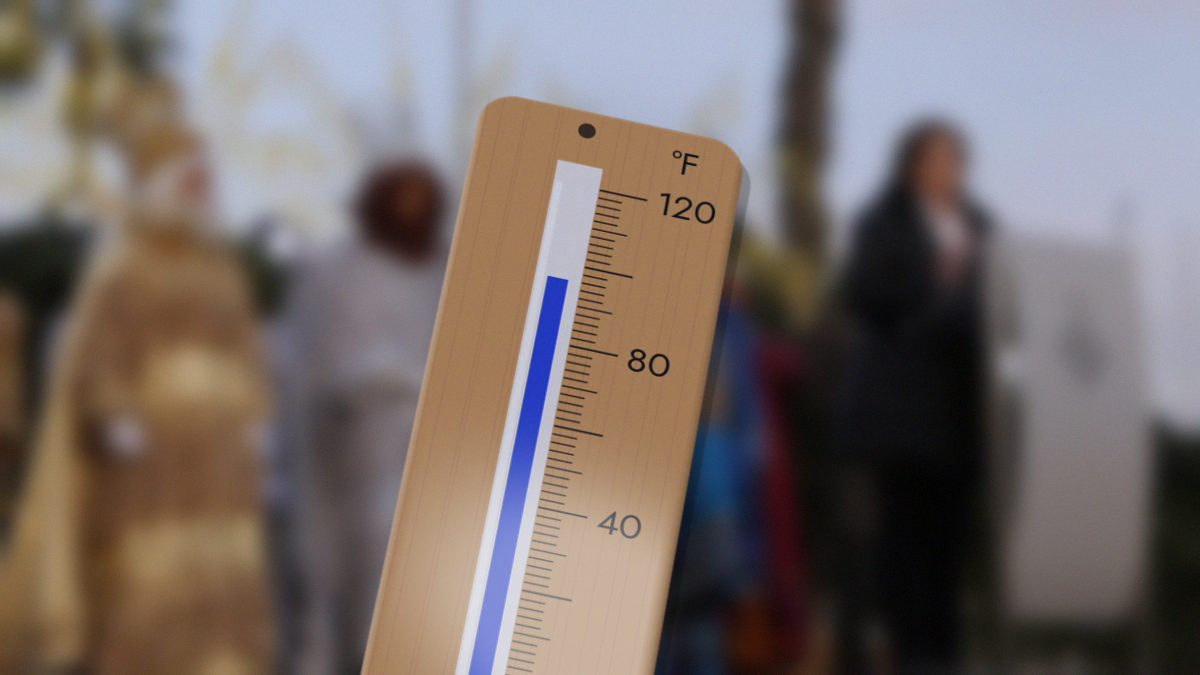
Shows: 96 °F
